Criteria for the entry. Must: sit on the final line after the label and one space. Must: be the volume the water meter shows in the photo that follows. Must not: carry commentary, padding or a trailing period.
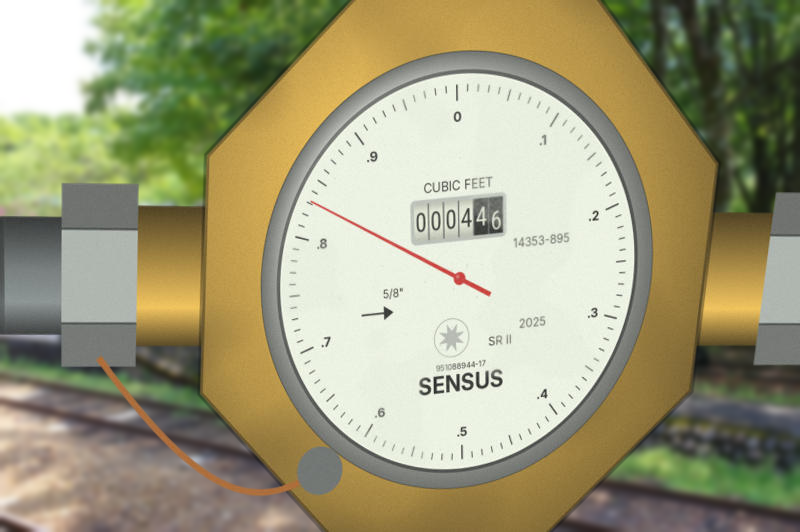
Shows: 445.83 ft³
